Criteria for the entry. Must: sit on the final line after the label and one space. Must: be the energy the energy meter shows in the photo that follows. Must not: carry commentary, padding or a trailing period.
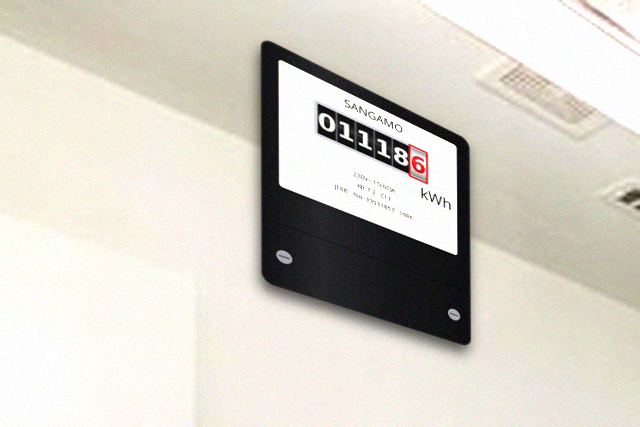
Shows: 1118.6 kWh
